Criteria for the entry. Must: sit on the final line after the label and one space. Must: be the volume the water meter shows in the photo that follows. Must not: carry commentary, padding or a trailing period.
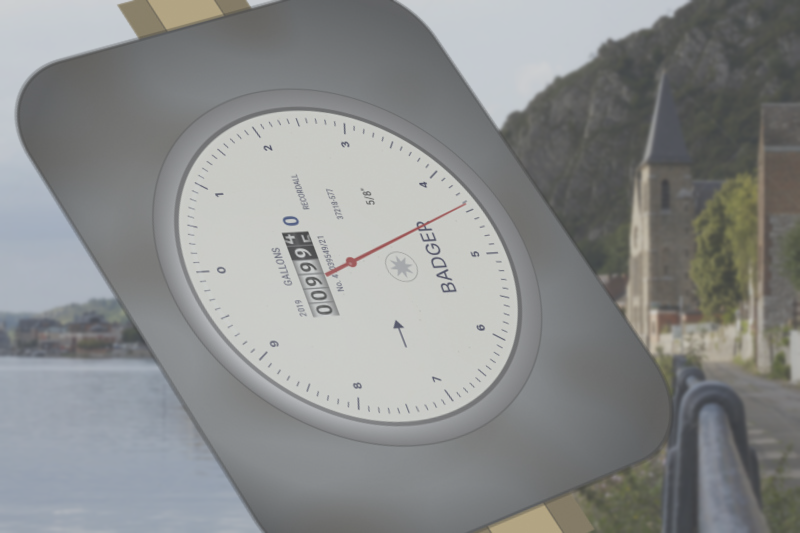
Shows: 99944.4 gal
